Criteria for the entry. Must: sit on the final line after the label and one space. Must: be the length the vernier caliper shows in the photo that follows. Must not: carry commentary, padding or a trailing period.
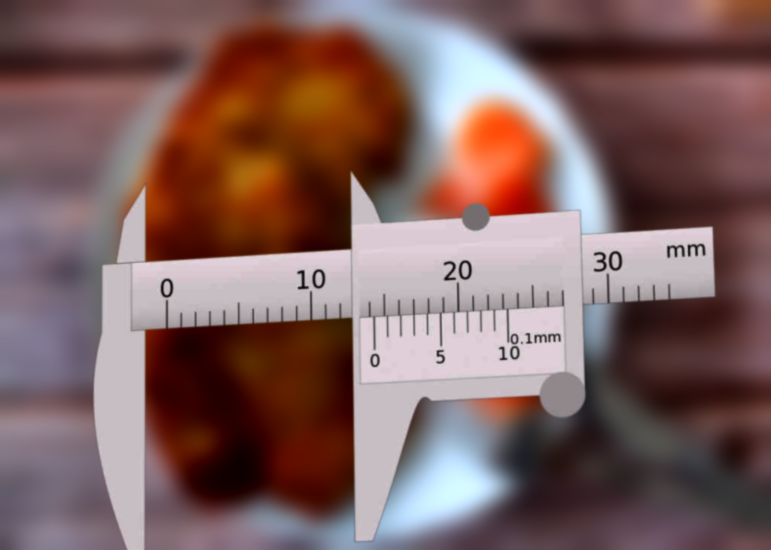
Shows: 14.3 mm
